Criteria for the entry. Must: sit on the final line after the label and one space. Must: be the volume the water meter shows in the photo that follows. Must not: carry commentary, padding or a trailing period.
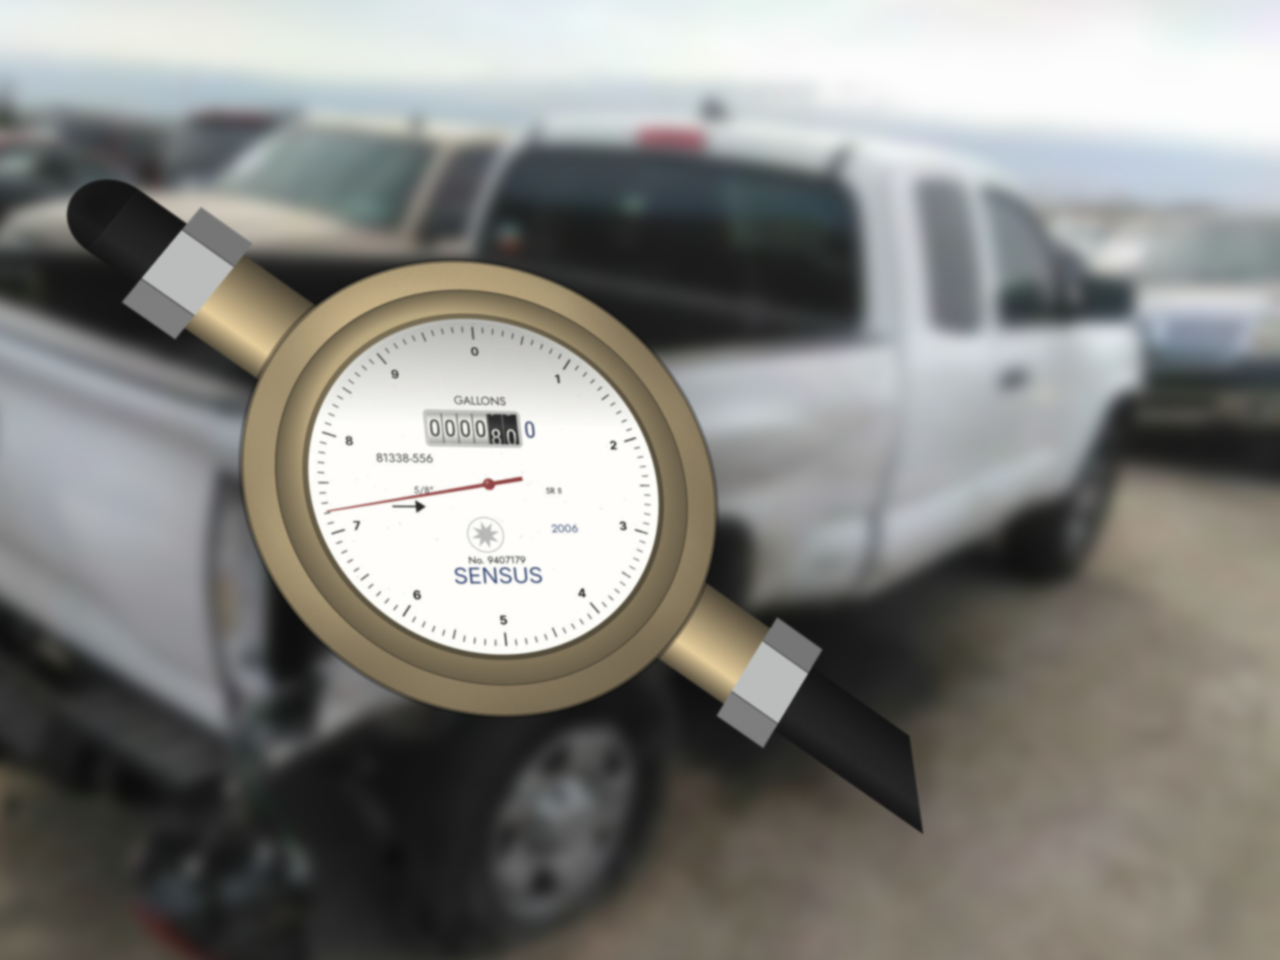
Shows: 797.2 gal
